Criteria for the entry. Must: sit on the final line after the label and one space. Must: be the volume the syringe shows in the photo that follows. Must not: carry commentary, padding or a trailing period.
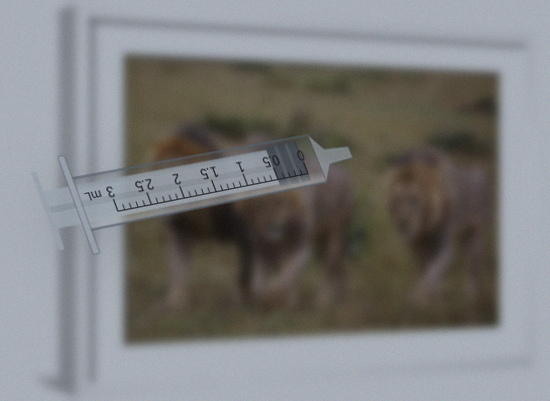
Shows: 0 mL
